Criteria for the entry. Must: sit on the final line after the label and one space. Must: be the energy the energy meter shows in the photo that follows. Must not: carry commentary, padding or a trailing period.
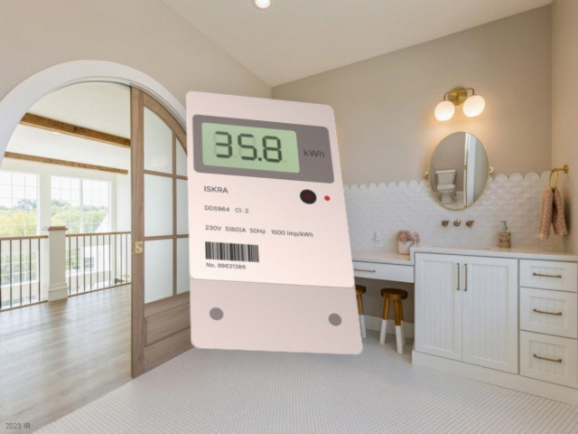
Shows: 35.8 kWh
